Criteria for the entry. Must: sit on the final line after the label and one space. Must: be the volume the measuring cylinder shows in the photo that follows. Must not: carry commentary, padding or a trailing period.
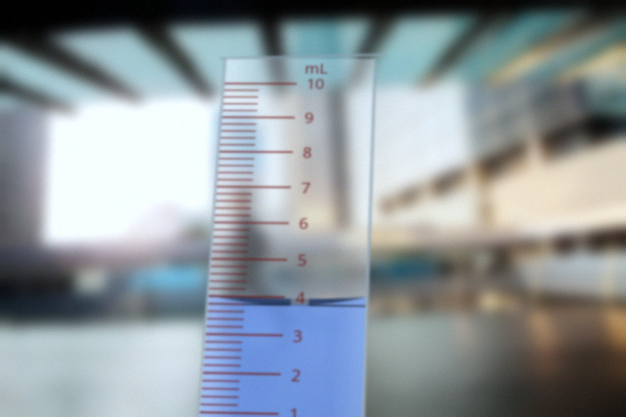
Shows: 3.8 mL
